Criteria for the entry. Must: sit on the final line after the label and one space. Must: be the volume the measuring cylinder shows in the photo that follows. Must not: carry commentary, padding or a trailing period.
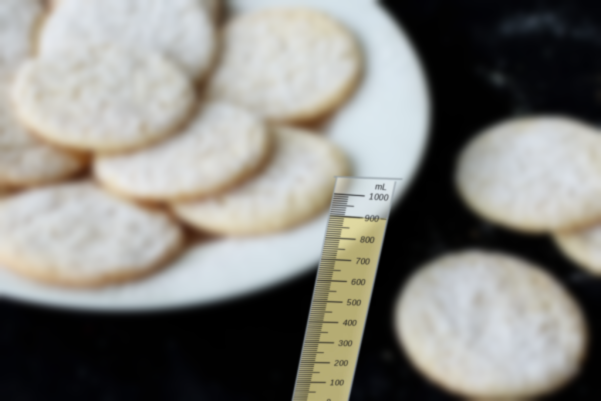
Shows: 900 mL
